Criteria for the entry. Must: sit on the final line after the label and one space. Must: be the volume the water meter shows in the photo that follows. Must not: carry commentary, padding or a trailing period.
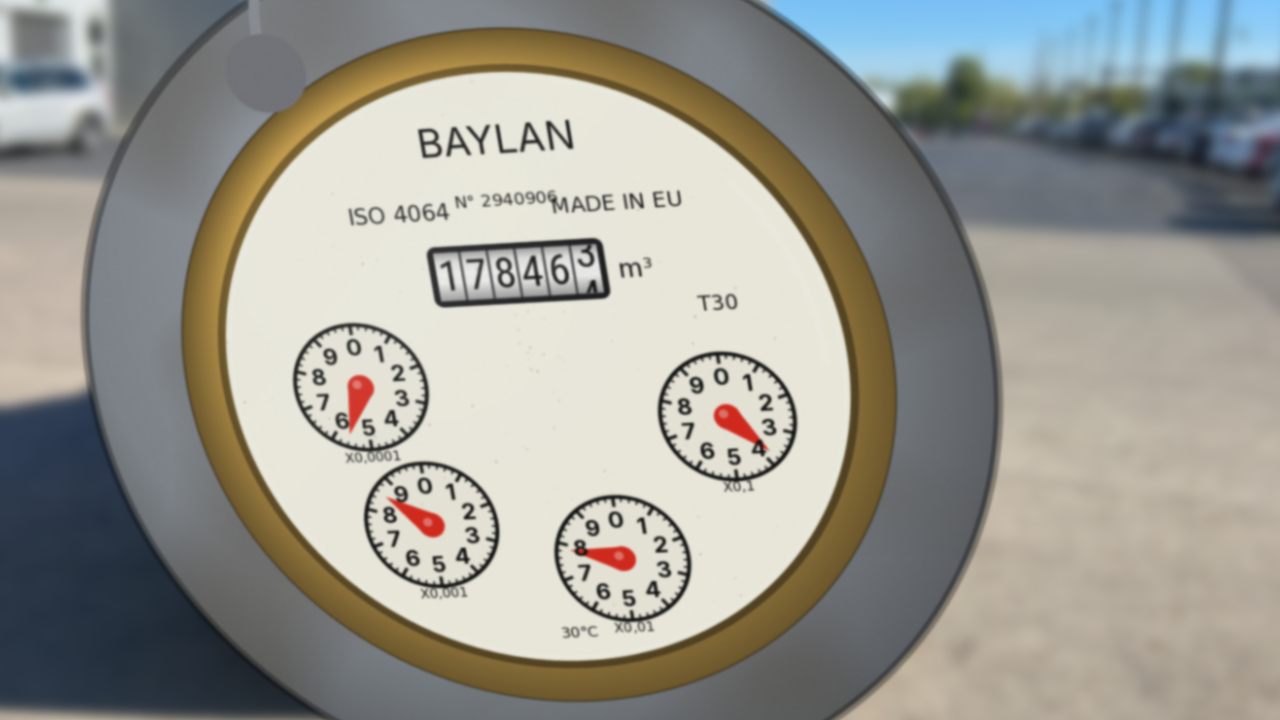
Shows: 178463.3785 m³
